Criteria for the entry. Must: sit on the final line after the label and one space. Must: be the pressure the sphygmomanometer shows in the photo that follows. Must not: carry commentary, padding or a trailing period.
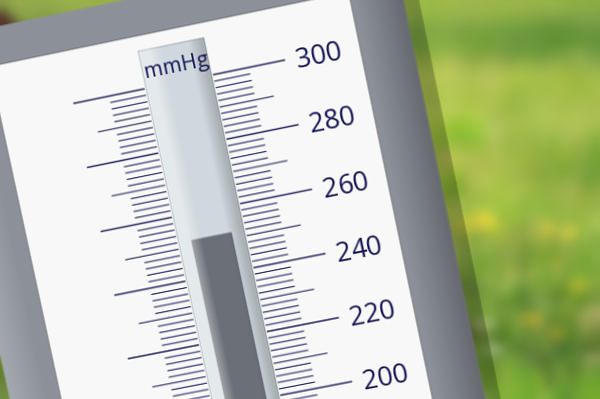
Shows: 252 mmHg
